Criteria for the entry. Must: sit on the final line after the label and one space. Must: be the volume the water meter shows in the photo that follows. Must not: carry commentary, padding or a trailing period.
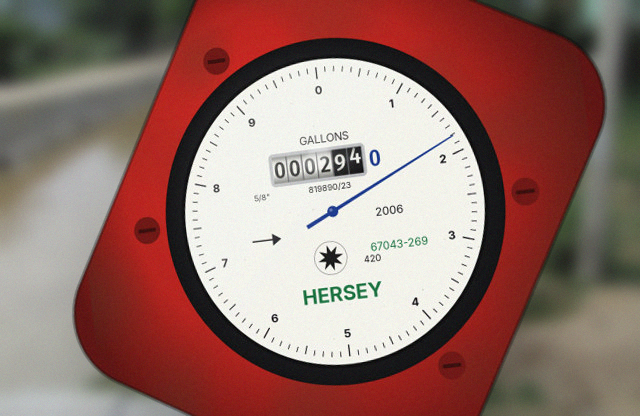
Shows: 2941.8 gal
